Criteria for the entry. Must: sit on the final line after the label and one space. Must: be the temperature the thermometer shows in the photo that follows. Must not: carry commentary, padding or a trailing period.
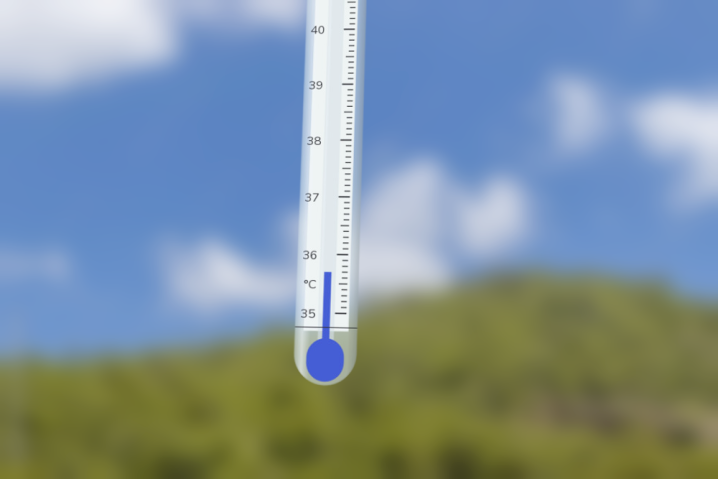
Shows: 35.7 °C
